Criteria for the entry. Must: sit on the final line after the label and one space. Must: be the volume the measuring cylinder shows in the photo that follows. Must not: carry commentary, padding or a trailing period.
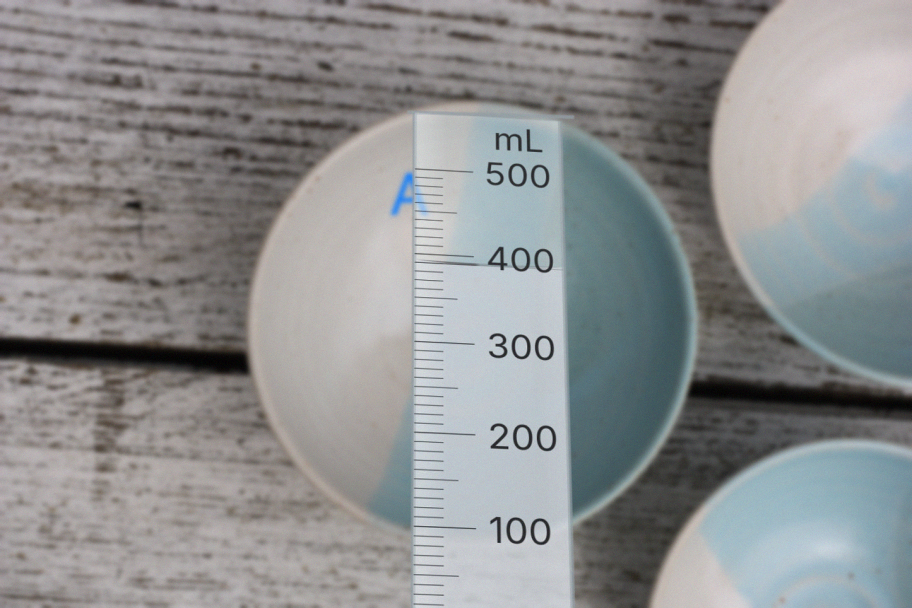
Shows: 390 mL
